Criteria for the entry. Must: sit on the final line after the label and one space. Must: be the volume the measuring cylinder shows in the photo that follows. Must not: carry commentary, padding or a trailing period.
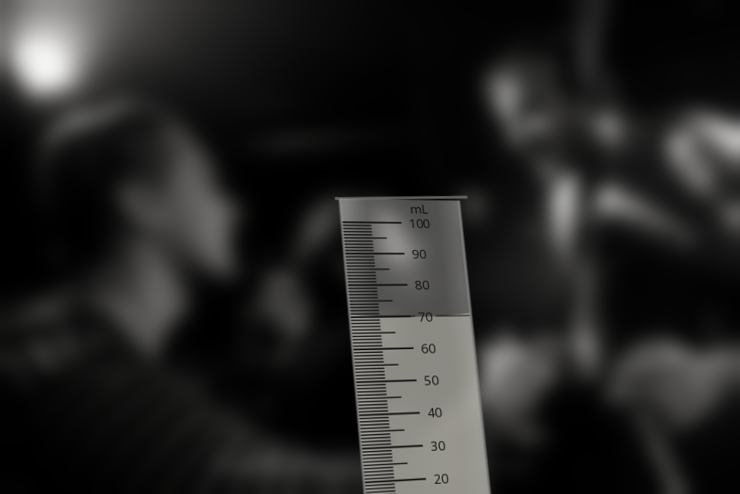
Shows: 70 mL
